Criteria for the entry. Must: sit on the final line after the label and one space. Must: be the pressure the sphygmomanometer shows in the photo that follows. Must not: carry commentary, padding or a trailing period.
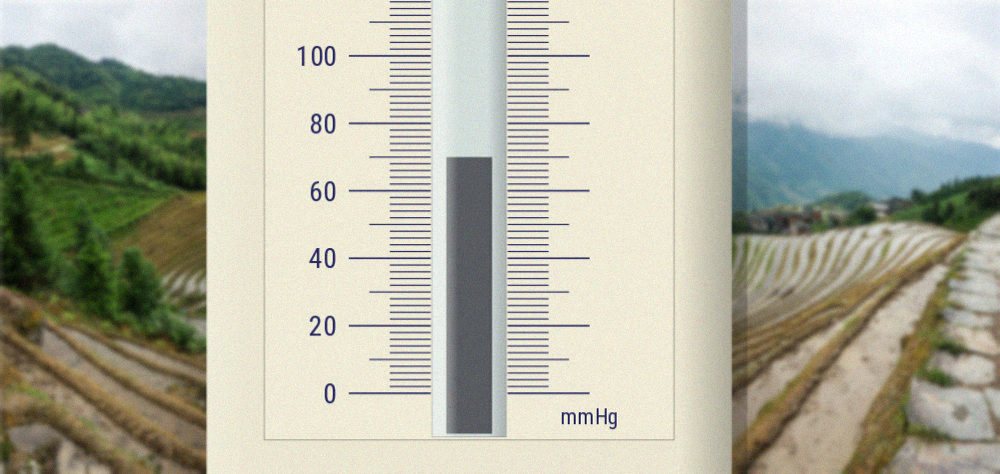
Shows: 70 mmHg
